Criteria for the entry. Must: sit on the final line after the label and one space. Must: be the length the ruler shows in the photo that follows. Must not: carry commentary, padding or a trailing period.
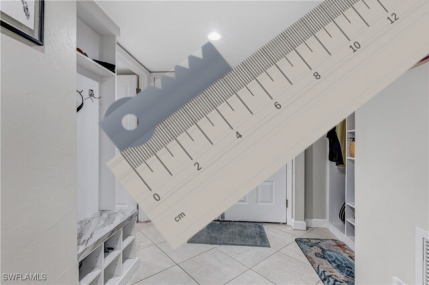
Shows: 5.5 cm
